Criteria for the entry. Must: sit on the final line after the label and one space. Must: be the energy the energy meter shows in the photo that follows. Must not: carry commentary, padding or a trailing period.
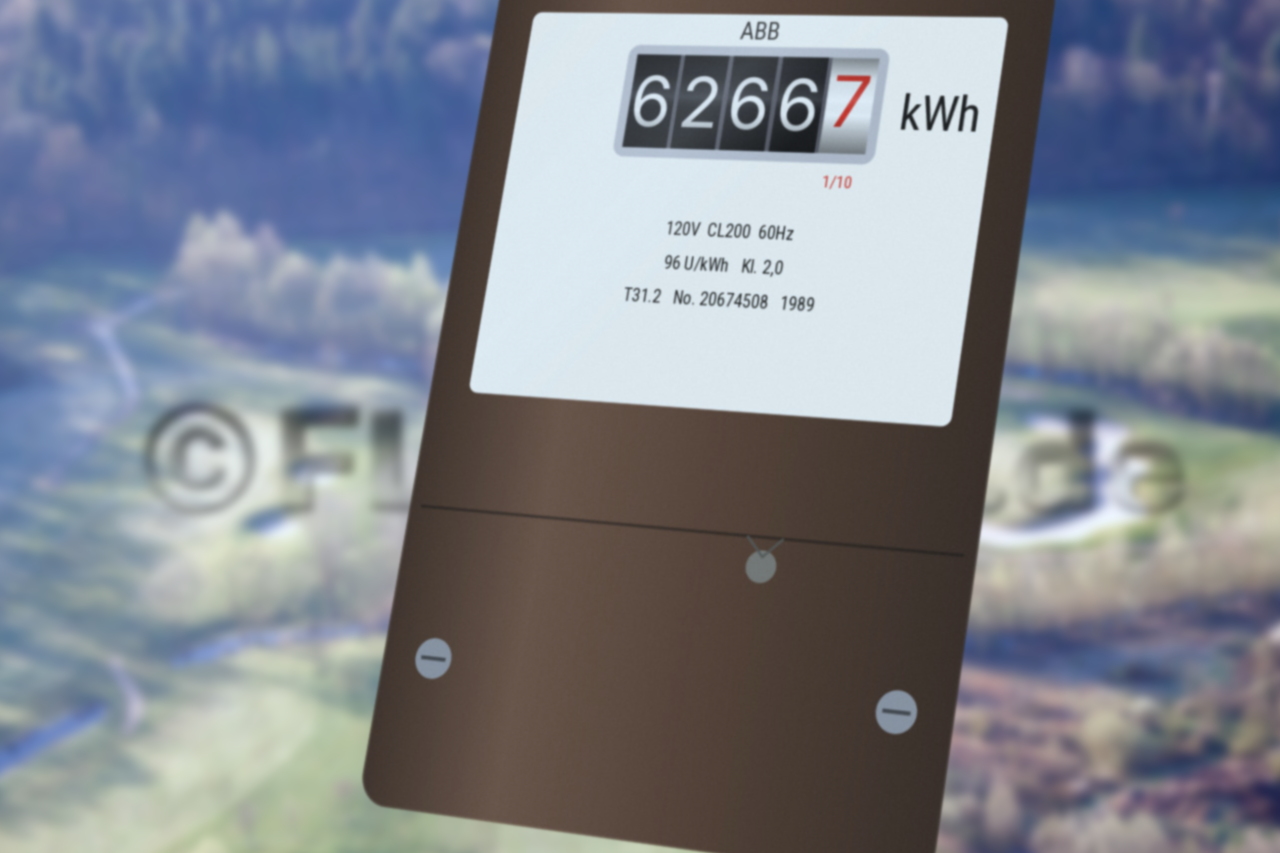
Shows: 6266.7 kWh
